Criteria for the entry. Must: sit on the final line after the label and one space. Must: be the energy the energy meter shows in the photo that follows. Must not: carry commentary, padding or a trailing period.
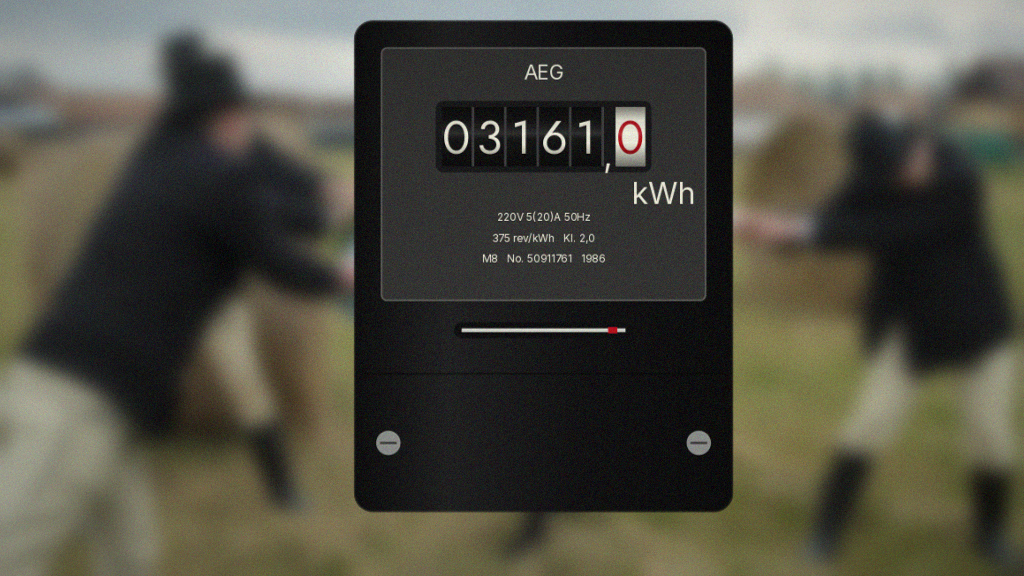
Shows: 3161.0 kWh
